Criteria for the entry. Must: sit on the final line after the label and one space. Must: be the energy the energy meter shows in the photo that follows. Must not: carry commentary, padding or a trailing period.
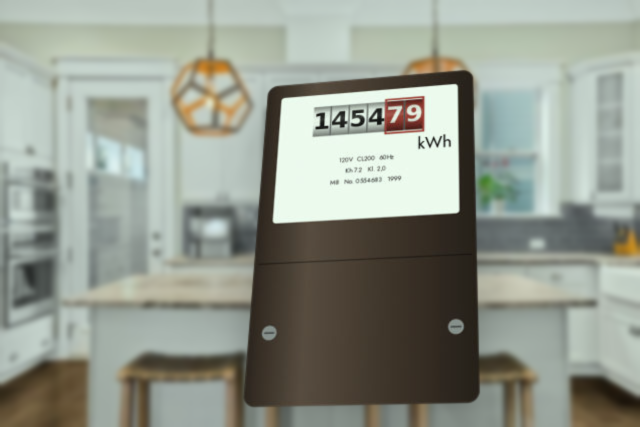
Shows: 1454.79 kWh
